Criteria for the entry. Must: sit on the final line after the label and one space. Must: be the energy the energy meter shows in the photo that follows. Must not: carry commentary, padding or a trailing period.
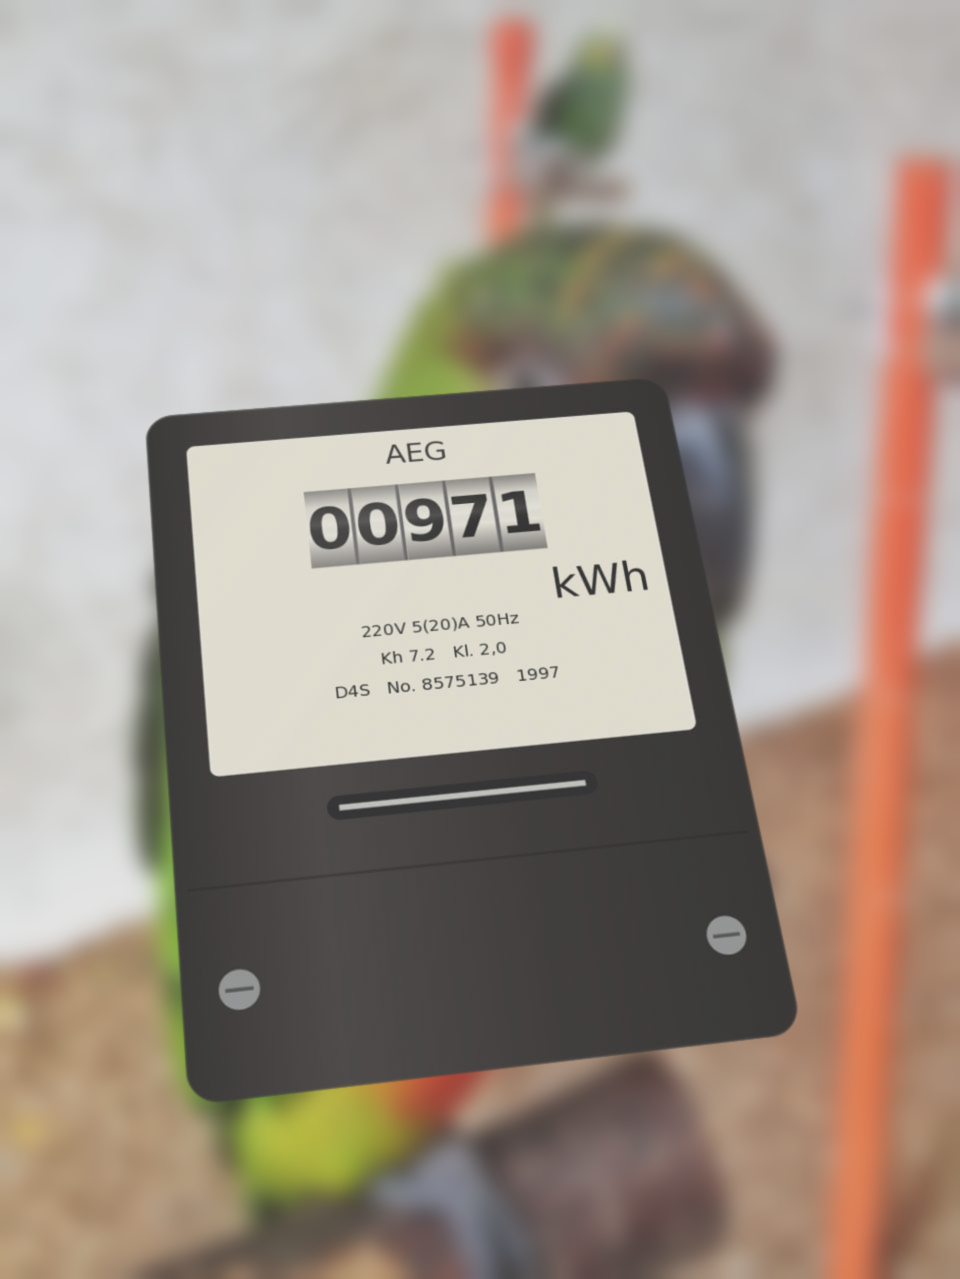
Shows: 971 kWh
